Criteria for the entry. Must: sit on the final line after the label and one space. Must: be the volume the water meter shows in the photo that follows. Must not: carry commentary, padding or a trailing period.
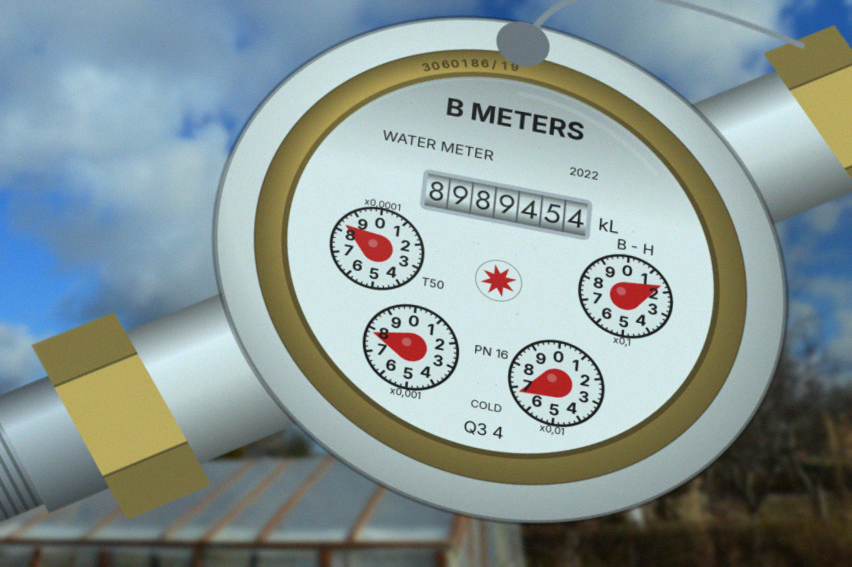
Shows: 8989454.1678 kL
